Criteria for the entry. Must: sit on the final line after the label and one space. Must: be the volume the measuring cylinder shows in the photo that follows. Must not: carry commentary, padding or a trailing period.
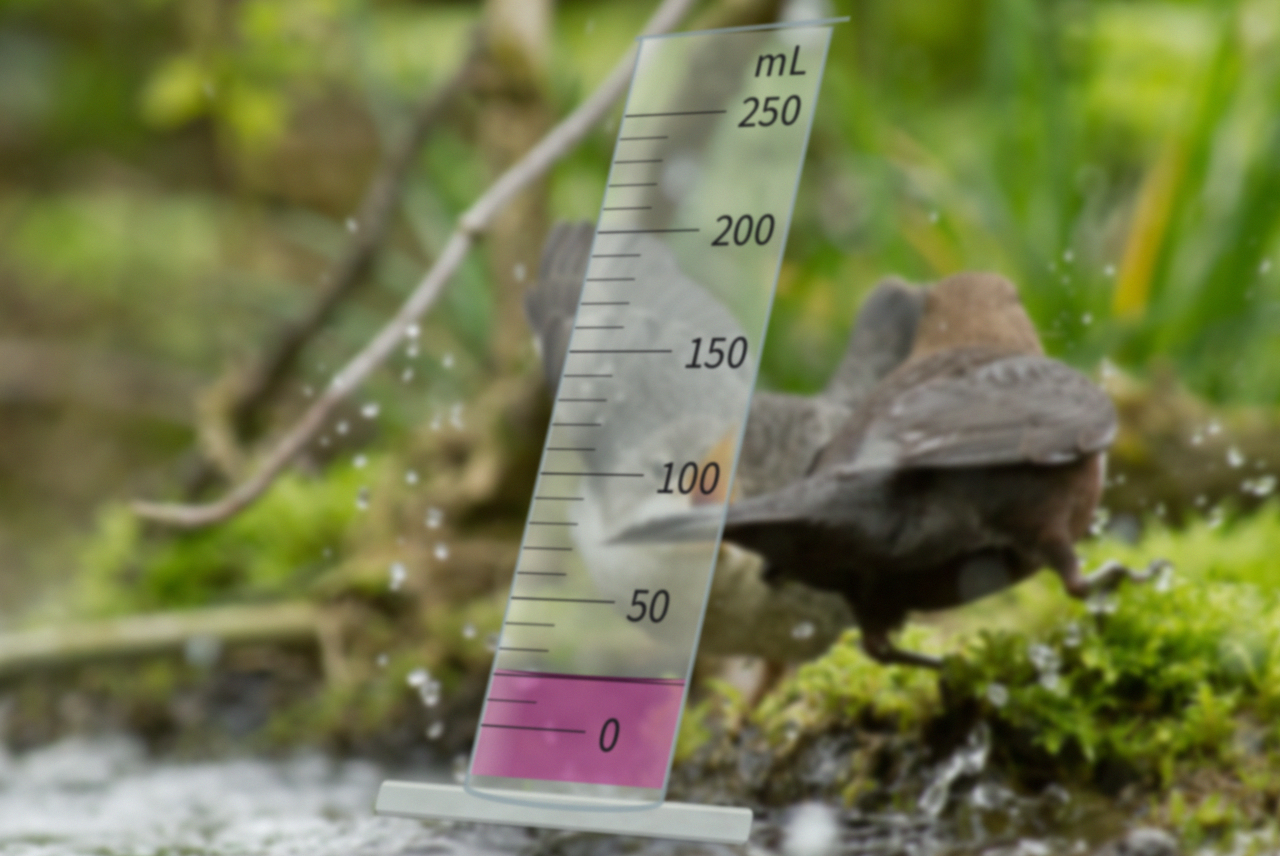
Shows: 20 mL
